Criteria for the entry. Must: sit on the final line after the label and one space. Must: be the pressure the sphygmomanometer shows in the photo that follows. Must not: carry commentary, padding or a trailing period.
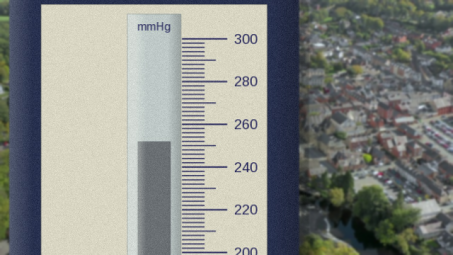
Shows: 252 mmHg
